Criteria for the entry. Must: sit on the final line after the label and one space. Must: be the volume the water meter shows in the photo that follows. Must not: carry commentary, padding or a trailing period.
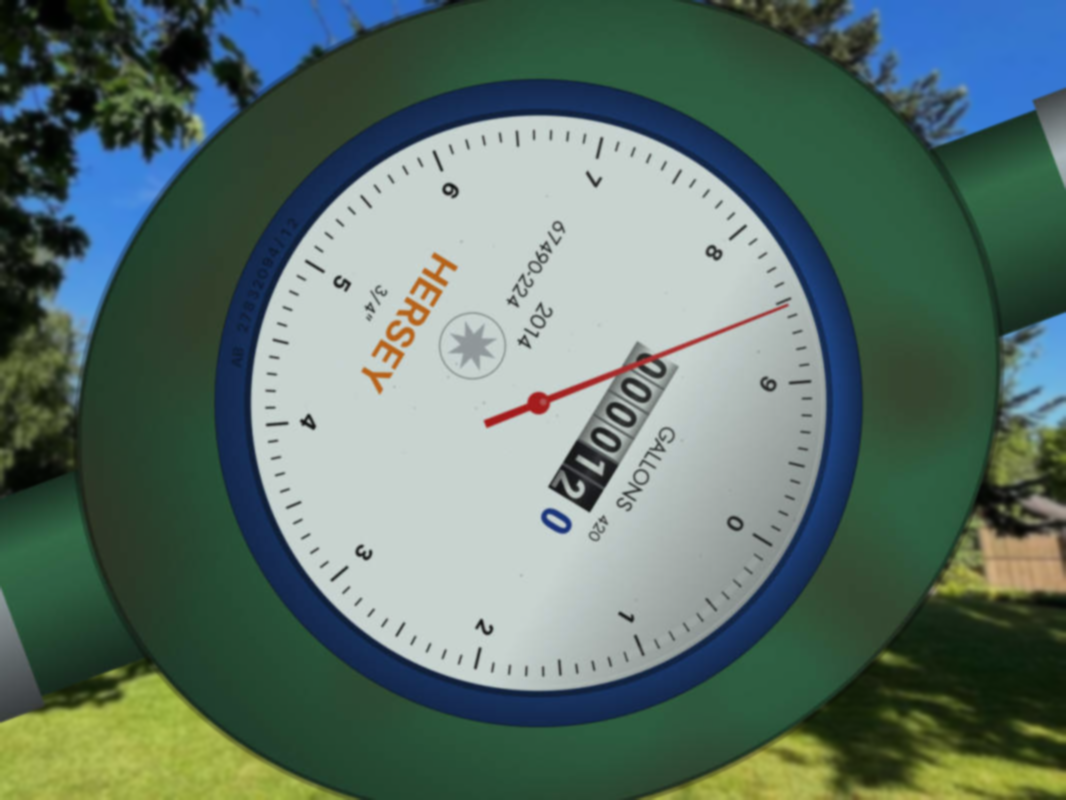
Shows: 118.5 gal
